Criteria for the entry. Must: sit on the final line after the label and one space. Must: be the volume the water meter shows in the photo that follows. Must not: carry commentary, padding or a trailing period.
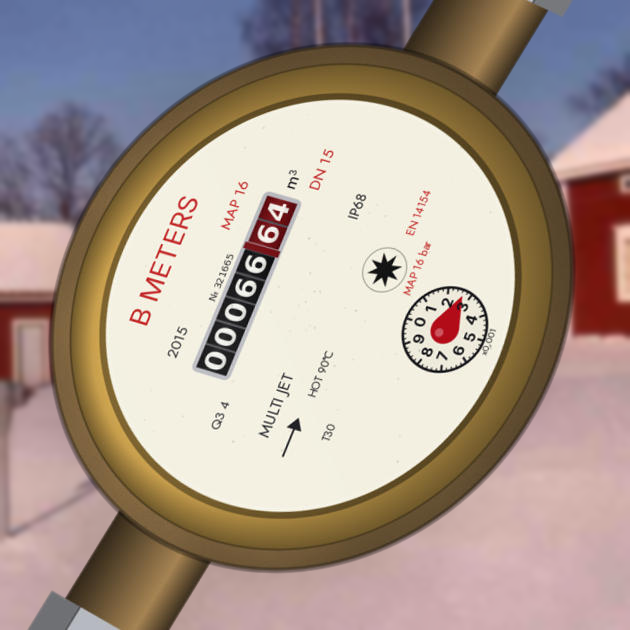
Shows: 66.642 m³
